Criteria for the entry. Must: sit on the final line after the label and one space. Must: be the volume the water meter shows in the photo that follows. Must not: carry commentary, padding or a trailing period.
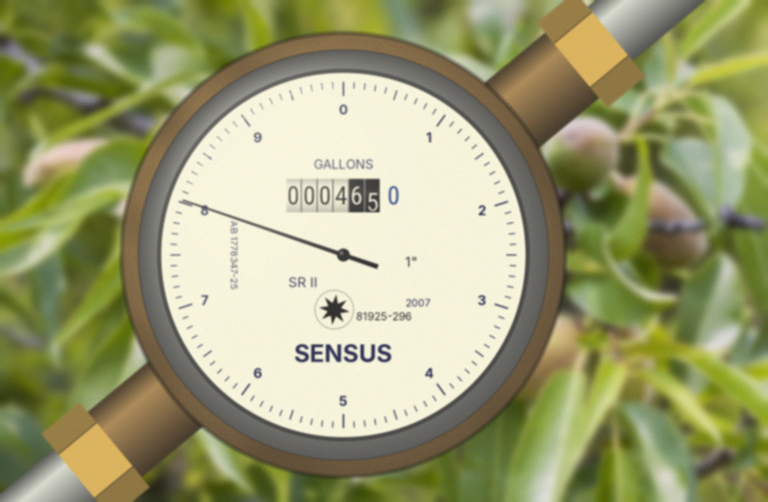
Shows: 4648.0 gal
